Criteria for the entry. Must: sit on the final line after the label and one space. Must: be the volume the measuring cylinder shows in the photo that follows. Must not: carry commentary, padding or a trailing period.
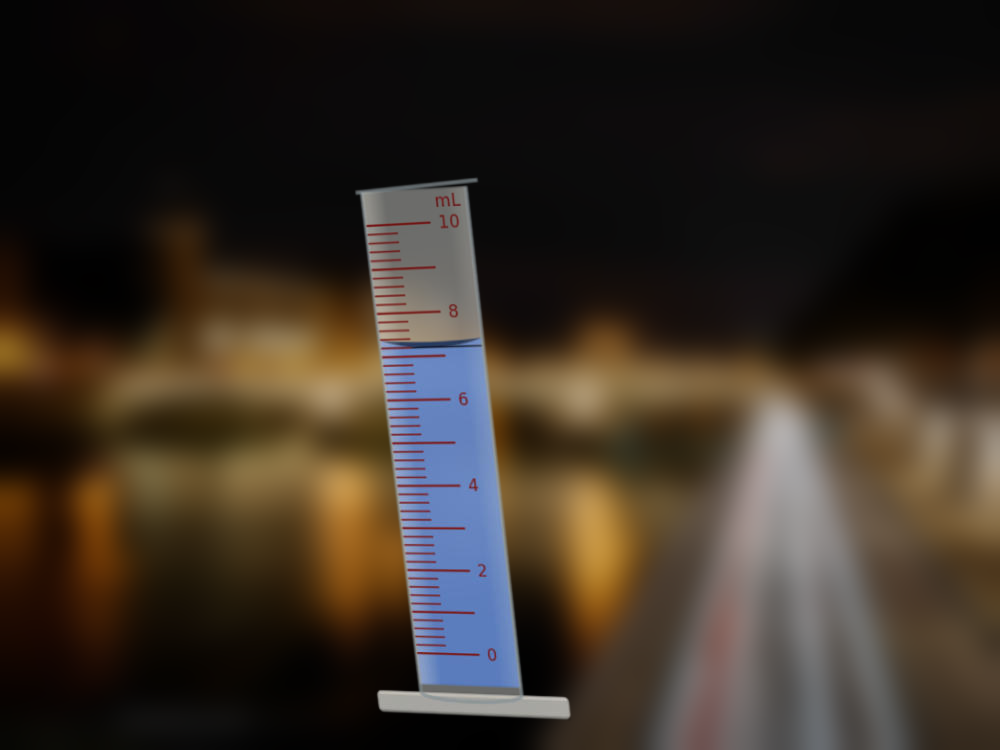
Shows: 7.2 mL
